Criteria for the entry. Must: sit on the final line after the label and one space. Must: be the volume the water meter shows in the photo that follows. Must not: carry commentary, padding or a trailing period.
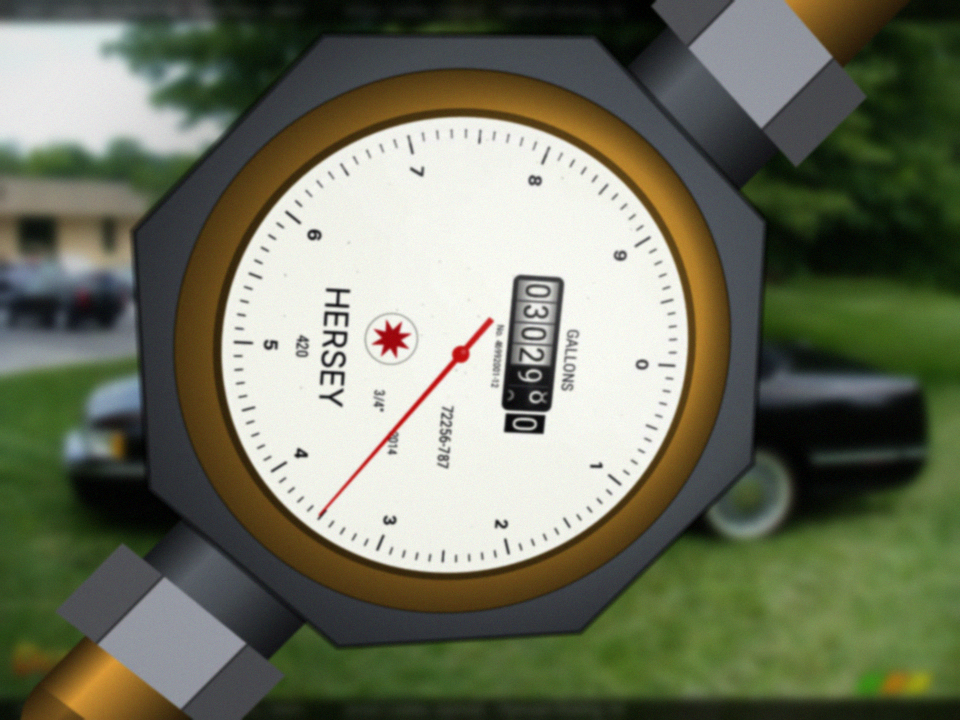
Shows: 302983.5 gal
